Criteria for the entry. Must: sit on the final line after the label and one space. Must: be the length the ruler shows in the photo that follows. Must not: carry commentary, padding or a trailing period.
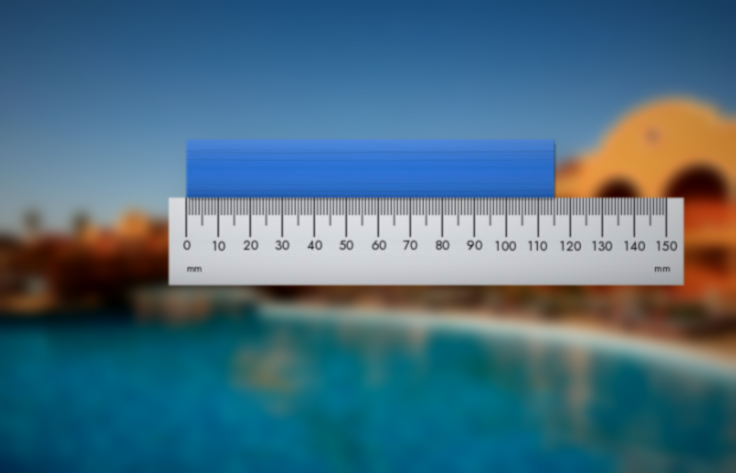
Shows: 115 mm
